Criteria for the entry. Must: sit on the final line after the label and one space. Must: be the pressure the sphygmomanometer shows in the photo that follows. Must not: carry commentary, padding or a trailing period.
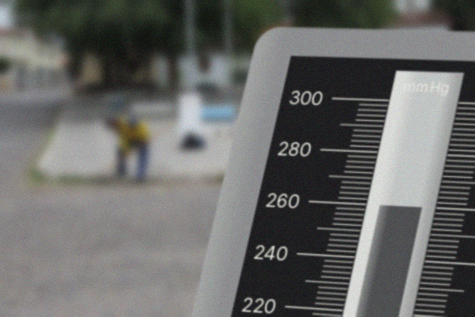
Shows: 260 mmHg
